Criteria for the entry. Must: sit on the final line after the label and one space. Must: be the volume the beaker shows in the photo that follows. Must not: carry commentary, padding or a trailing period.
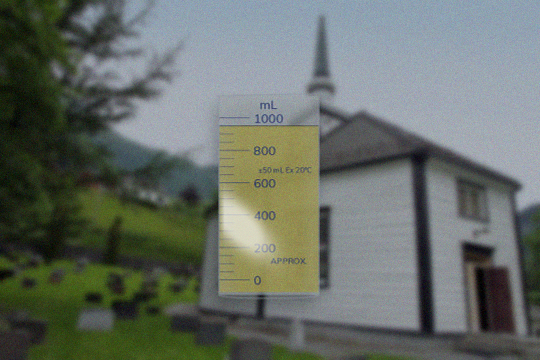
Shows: 950 mL
